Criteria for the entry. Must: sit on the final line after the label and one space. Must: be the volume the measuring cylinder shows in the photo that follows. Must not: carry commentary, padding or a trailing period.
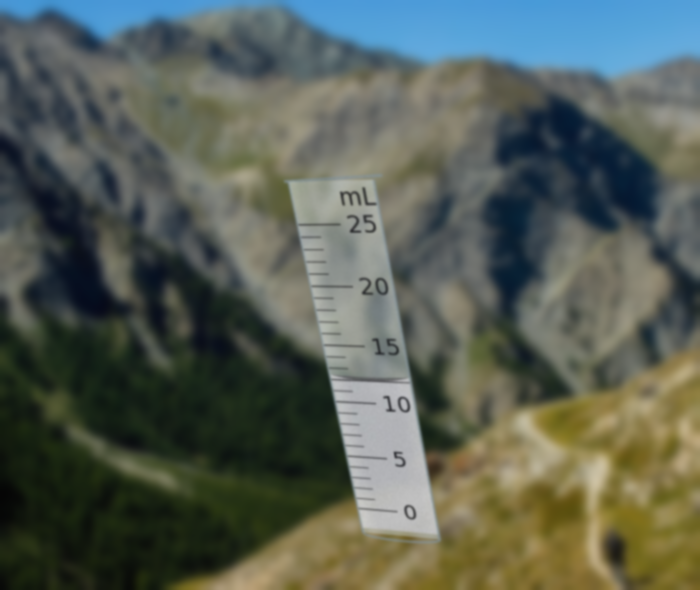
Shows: 12 mL
